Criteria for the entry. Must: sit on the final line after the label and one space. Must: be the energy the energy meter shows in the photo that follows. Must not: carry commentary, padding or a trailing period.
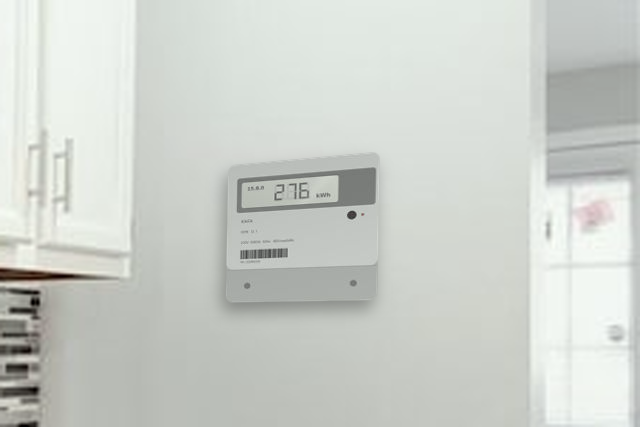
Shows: 276 kWh
